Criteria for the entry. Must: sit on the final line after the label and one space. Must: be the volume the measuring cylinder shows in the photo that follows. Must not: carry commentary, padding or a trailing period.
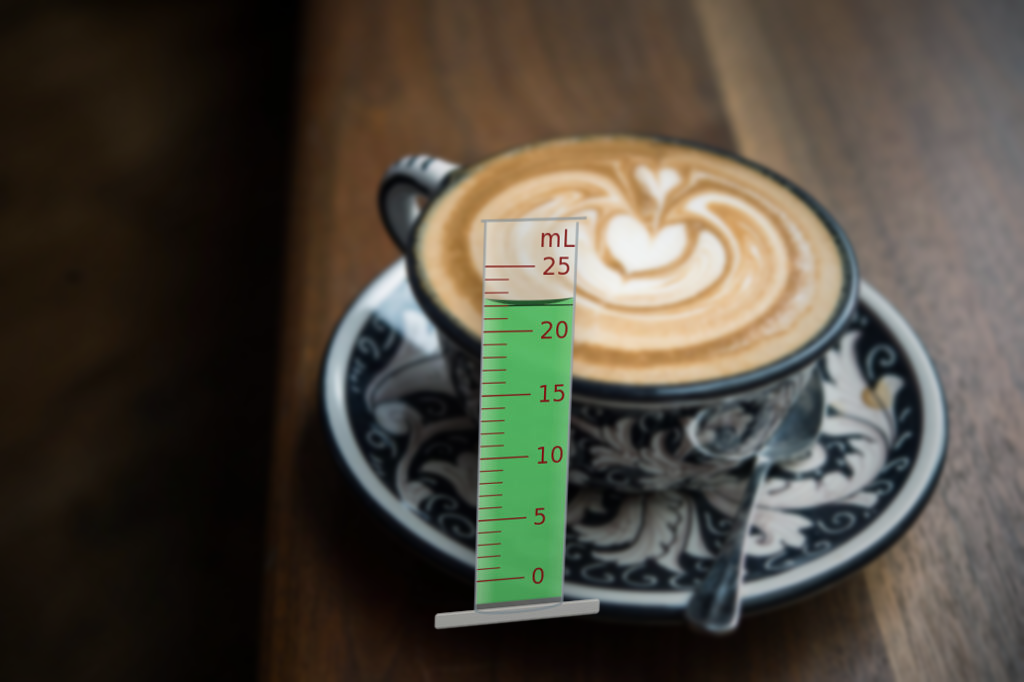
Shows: 22 mL
